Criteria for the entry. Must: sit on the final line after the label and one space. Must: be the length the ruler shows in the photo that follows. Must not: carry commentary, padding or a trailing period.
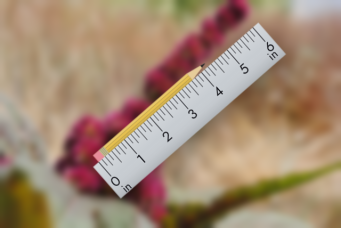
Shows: 4.25 in
